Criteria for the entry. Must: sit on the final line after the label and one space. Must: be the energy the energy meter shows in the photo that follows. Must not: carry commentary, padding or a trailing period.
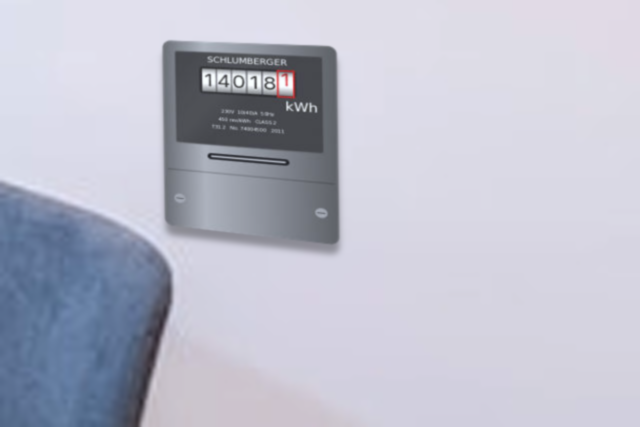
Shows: 14018.1 kWh
